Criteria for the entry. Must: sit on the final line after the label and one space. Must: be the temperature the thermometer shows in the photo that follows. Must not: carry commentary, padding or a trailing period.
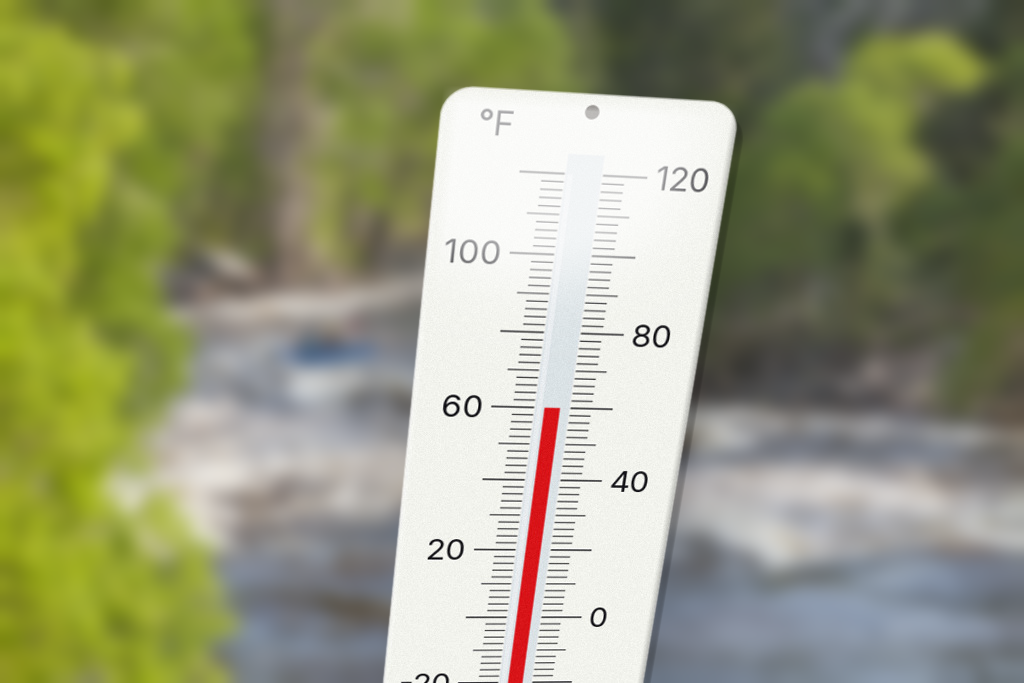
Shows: 60 °F
